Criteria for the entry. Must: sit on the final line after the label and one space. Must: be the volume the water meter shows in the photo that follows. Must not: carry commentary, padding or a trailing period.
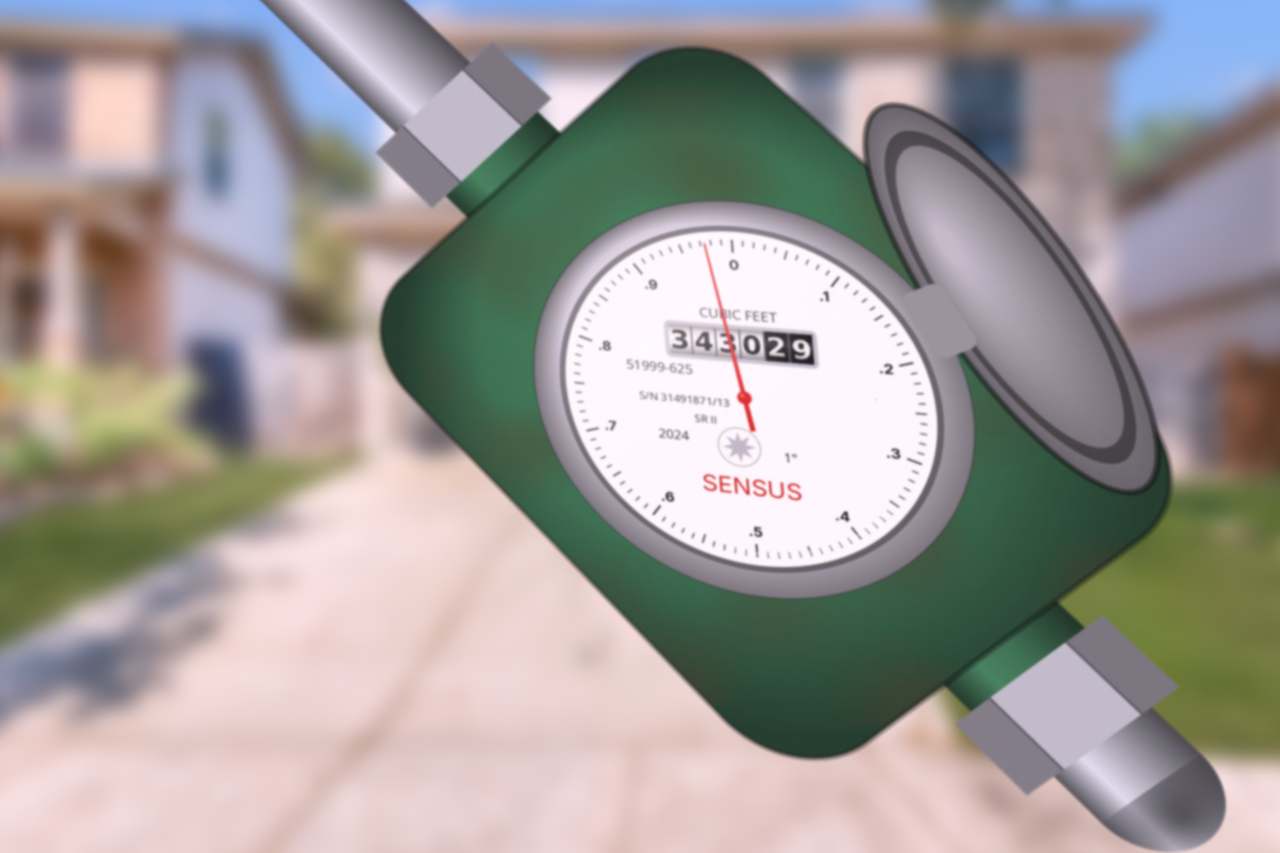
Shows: 343028.97 ft³
